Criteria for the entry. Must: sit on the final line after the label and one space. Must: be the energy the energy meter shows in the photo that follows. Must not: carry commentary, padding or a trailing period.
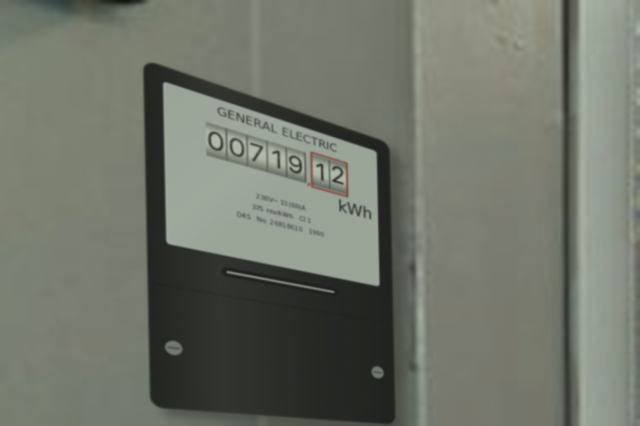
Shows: 719.12 kWh
